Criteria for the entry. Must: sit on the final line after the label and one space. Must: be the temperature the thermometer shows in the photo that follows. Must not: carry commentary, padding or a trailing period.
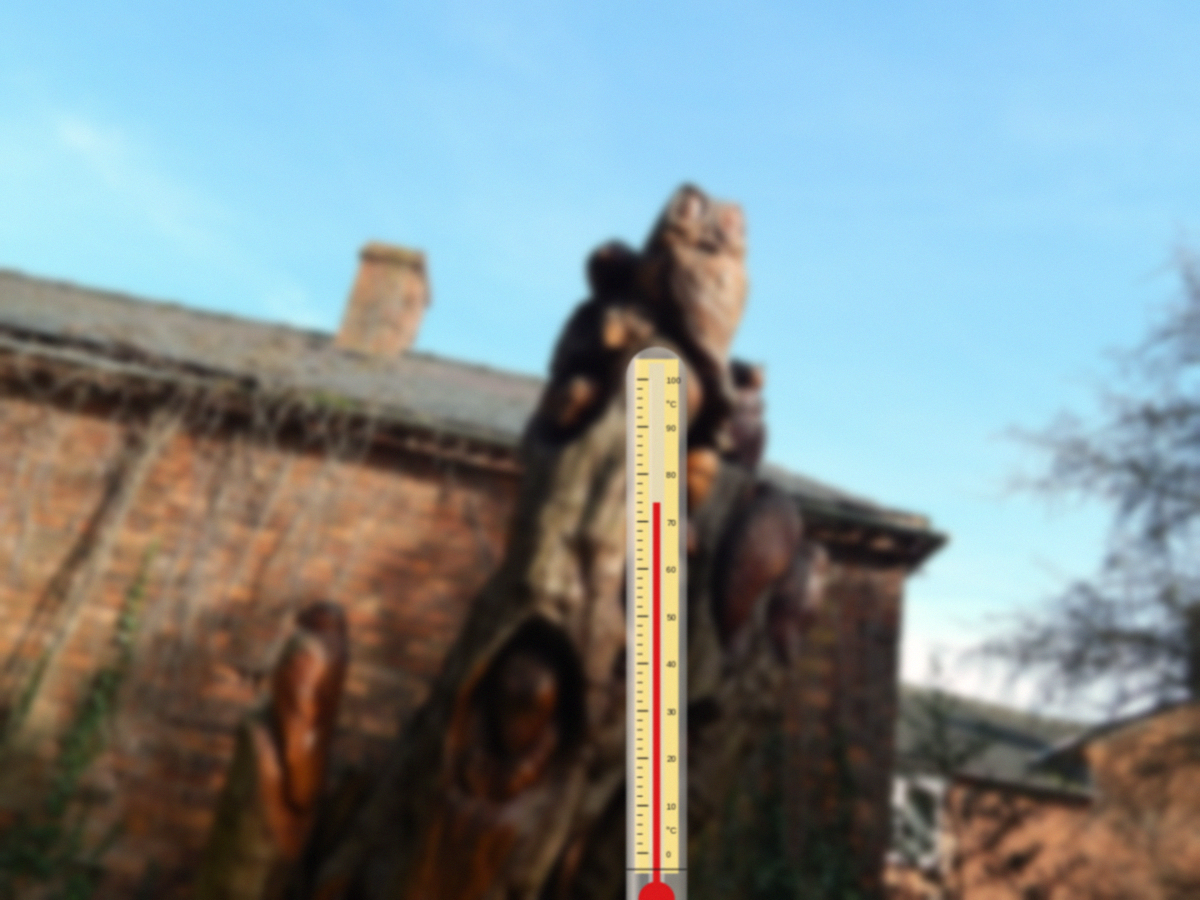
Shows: 74 °C
